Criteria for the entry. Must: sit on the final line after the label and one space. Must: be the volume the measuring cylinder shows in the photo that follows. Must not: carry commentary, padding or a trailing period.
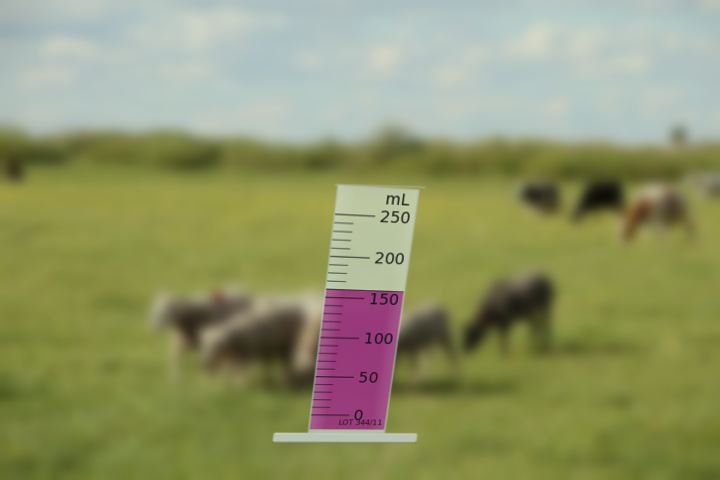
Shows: 160 mL
